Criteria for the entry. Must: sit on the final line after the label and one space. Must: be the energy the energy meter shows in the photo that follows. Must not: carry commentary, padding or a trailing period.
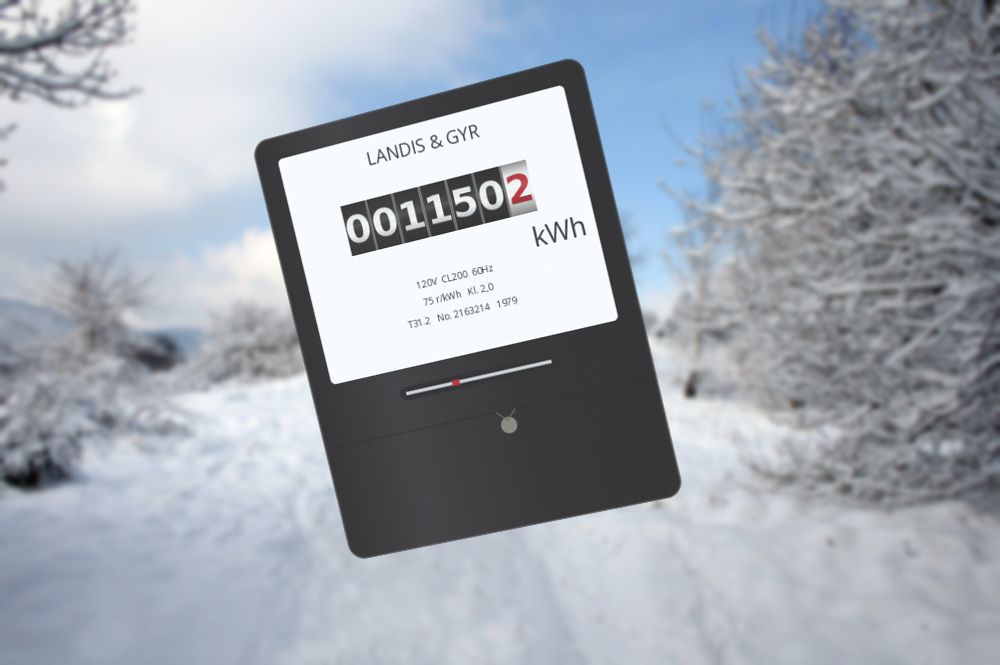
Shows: 1150.2 kWh
